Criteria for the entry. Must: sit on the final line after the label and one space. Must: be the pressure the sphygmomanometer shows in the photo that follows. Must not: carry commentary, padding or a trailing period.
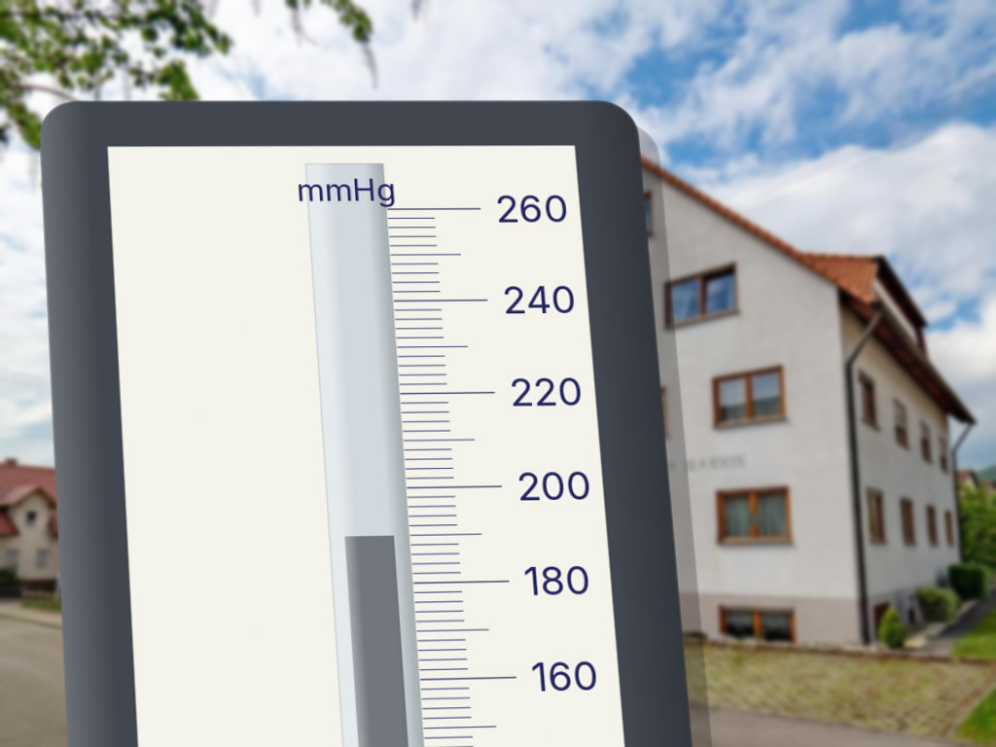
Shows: 190 mmHg
